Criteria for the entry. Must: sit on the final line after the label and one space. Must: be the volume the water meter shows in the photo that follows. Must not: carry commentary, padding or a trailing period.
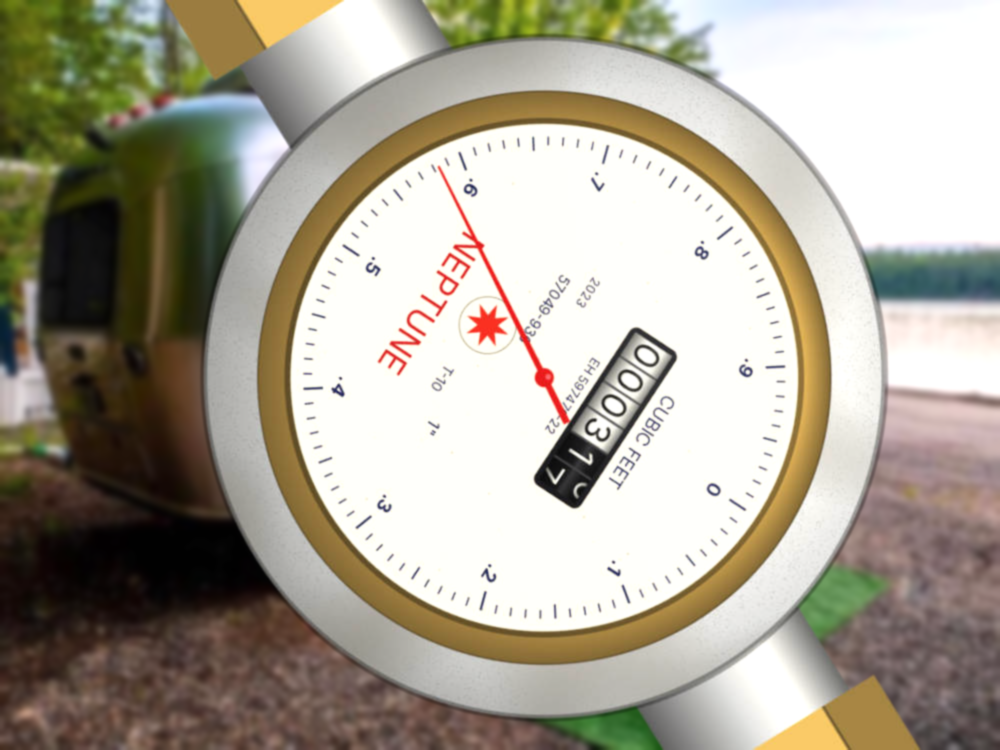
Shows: 316.58 ft³
